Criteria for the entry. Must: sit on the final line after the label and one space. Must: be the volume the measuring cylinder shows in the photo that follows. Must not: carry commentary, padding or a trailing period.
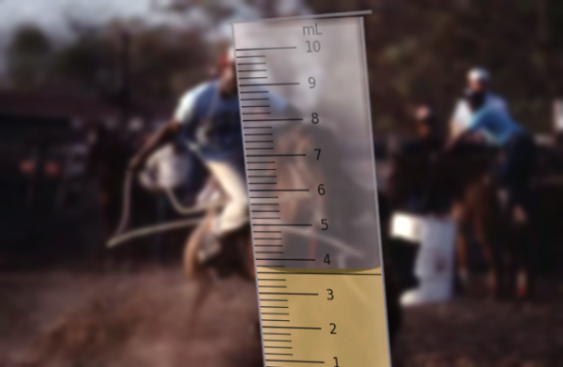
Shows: 3.6 mL
